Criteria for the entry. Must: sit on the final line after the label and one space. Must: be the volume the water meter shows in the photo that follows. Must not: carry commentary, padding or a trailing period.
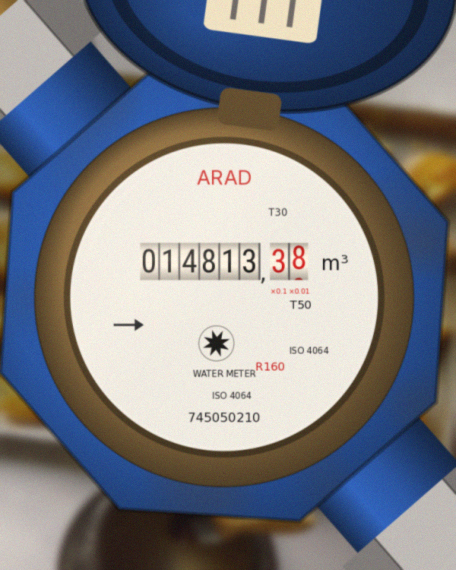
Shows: 14813.38 m³
